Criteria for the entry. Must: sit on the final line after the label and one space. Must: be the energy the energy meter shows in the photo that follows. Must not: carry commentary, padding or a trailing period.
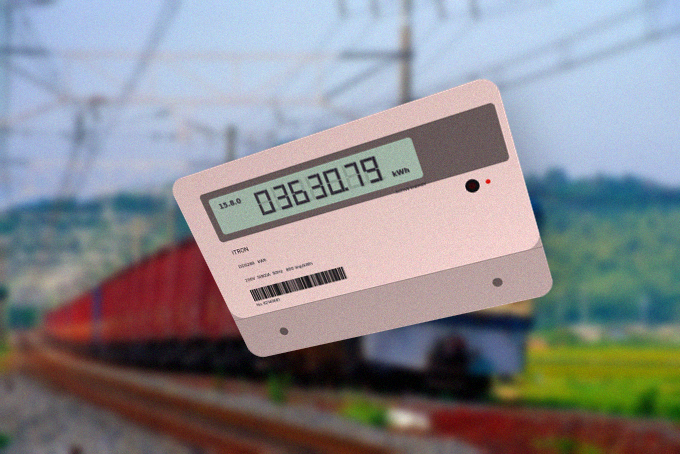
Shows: 3630.79 kWh
